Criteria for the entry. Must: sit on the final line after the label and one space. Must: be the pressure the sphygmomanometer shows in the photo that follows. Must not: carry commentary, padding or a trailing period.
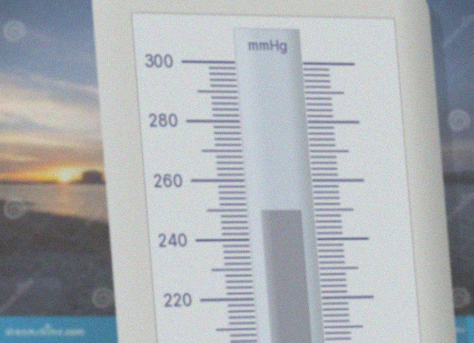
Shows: 250 mmHg
